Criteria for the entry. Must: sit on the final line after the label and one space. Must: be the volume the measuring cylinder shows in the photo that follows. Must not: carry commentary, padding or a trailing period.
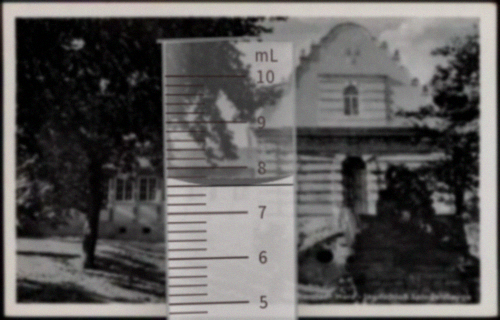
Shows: 7.6 mL
